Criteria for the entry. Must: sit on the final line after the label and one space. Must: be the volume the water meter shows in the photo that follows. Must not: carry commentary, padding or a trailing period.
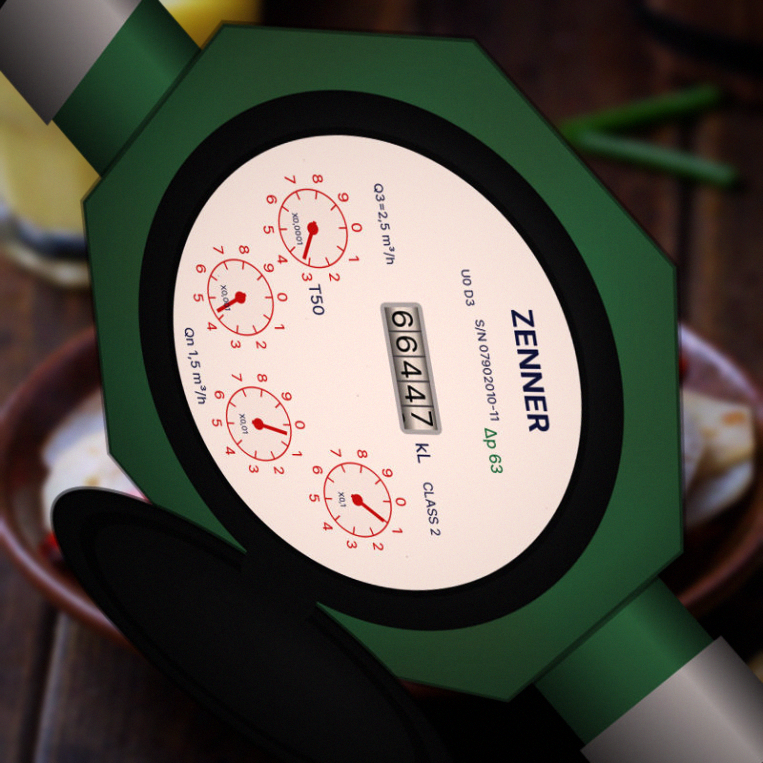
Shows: 66447.1043 kL
